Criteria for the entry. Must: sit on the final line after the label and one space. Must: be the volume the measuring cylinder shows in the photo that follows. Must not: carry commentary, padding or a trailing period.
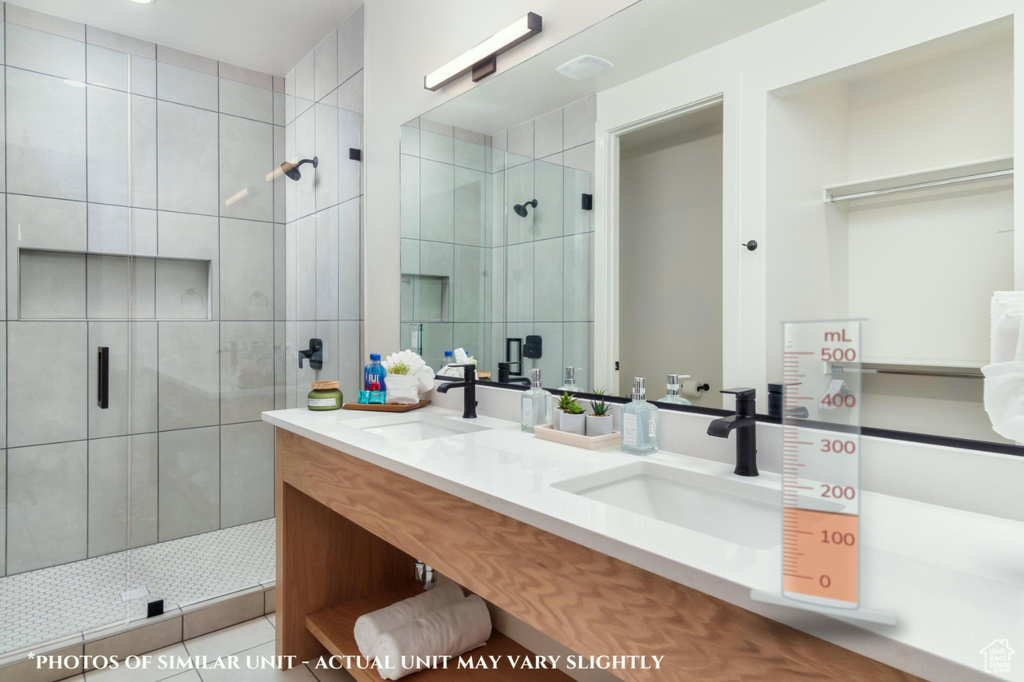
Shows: 150 mL
